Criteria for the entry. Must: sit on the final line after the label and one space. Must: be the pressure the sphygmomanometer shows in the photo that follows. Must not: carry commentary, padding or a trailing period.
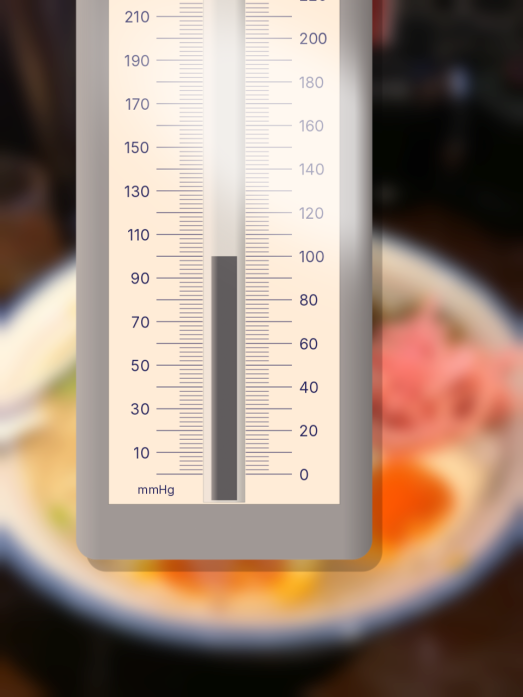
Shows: 100 mmHg
